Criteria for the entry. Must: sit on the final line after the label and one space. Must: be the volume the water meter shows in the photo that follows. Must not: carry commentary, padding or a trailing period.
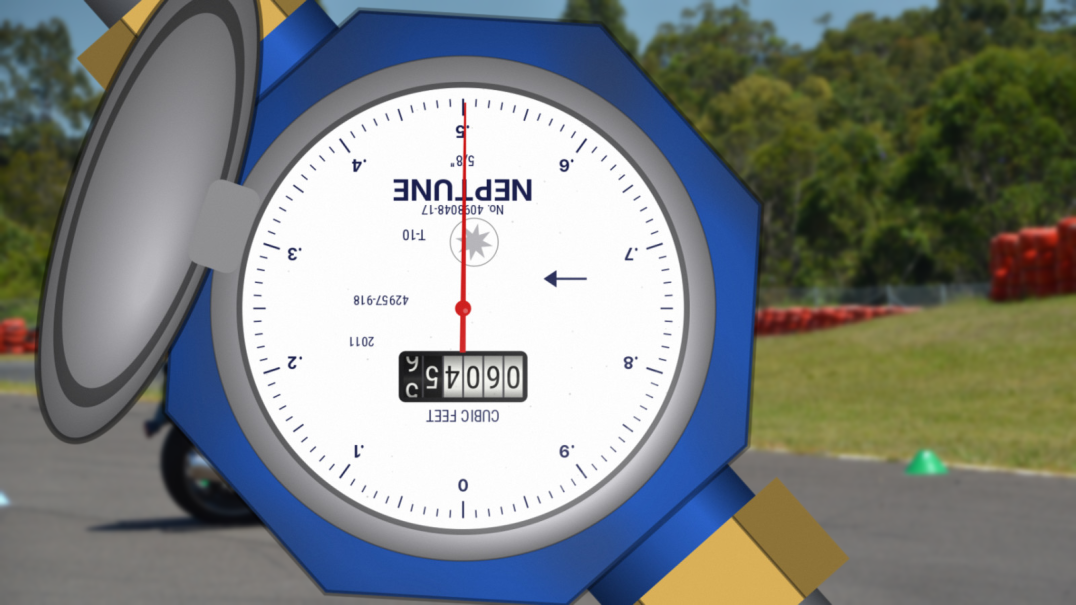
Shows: 60455.50 ft³
